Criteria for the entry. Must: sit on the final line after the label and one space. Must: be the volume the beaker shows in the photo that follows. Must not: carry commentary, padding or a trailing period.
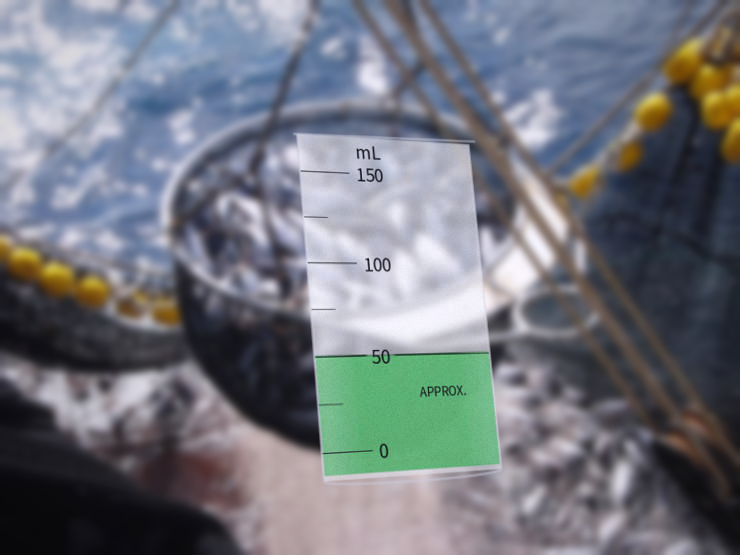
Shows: 50 mL
